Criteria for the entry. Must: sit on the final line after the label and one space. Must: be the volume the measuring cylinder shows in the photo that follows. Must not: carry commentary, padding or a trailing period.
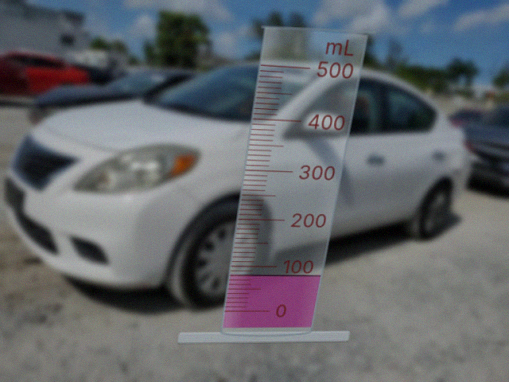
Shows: 80 mL
